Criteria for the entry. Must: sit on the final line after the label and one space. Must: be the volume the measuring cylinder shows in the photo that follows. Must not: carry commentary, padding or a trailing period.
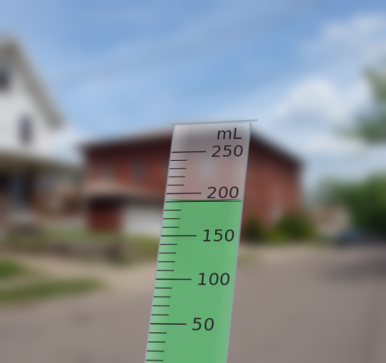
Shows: 190 mL
